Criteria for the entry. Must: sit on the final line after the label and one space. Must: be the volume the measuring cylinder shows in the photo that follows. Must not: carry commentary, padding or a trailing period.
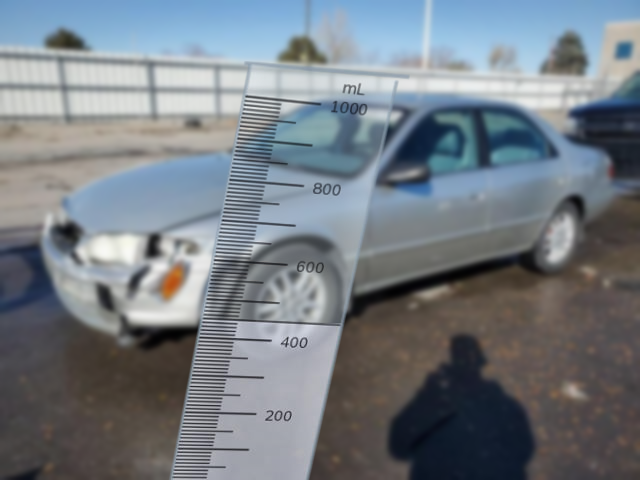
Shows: 450 mL
